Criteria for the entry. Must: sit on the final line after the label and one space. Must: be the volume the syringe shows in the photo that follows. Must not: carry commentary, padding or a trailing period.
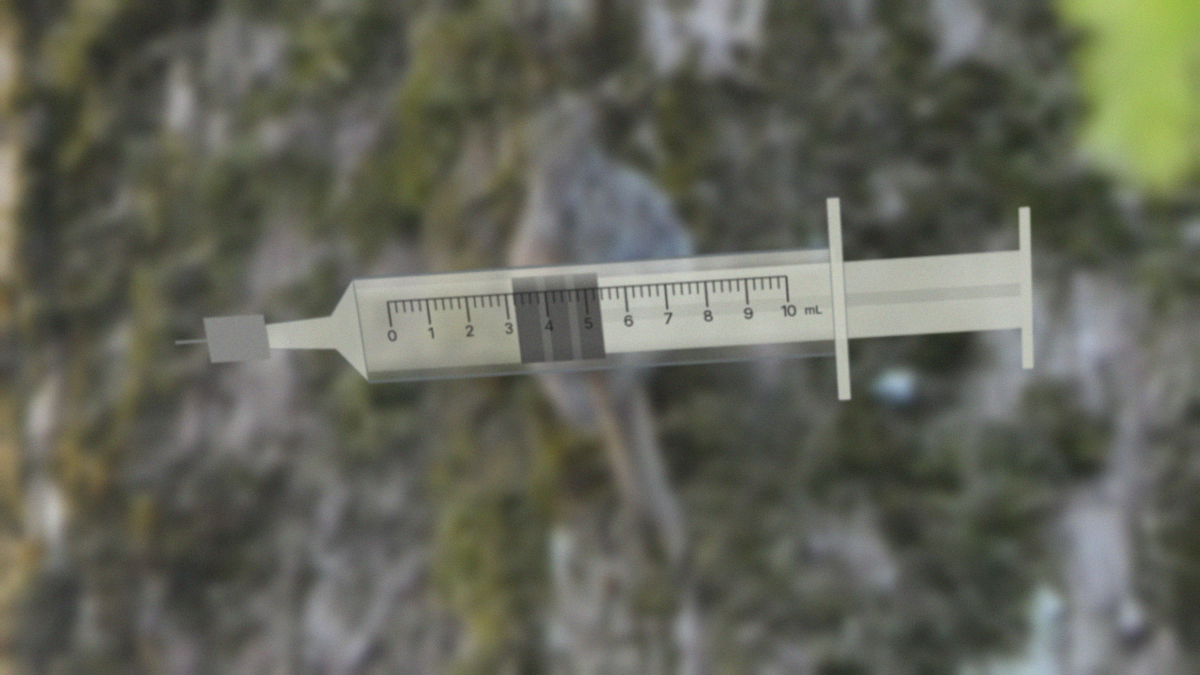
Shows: 3.2 mL
